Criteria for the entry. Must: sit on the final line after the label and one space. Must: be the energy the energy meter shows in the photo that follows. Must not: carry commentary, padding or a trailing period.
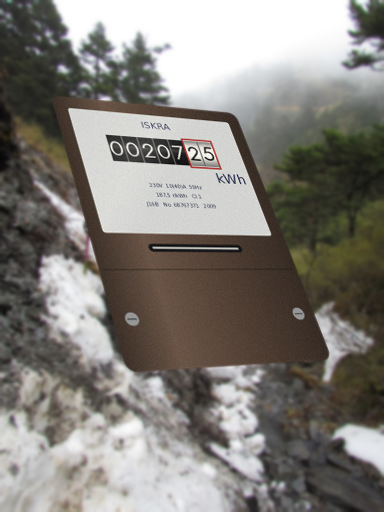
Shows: 207.25 kWh
